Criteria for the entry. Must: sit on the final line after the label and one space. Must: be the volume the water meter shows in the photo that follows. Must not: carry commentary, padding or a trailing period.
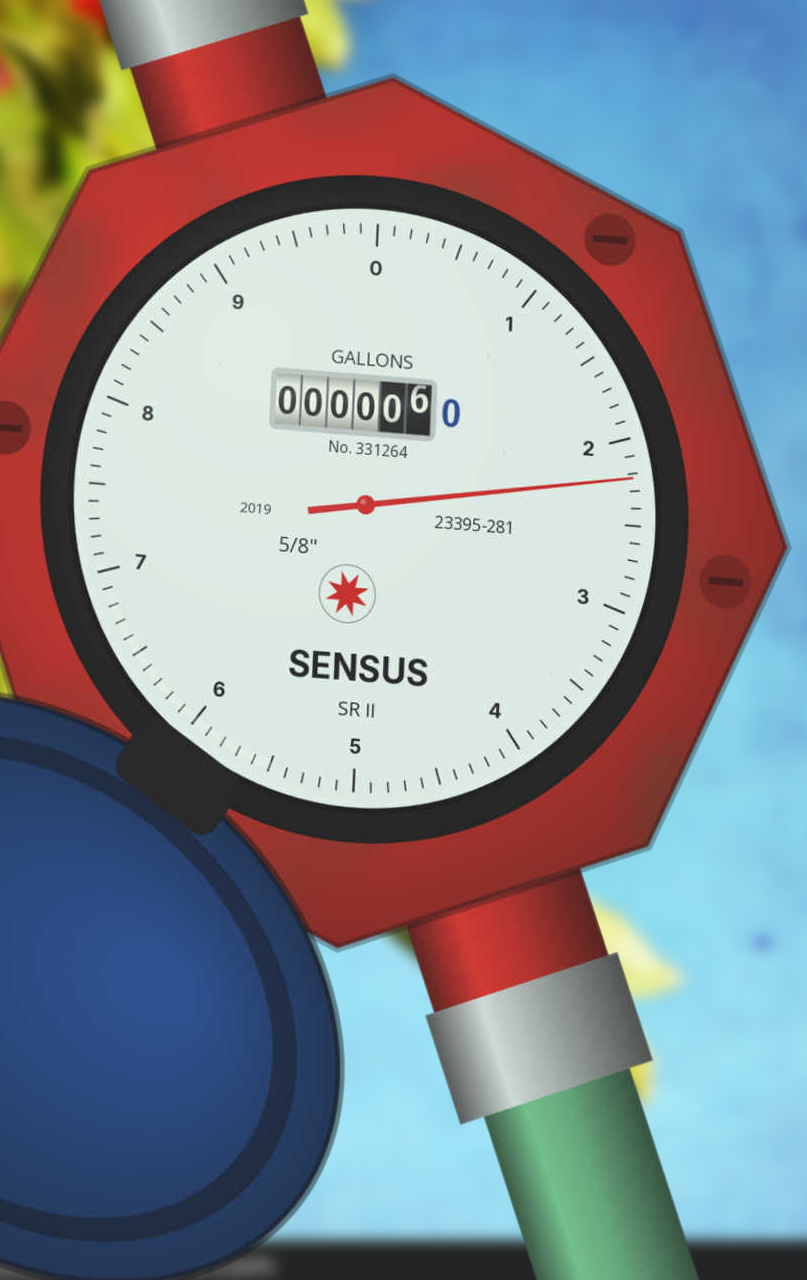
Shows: 62.2 gal
